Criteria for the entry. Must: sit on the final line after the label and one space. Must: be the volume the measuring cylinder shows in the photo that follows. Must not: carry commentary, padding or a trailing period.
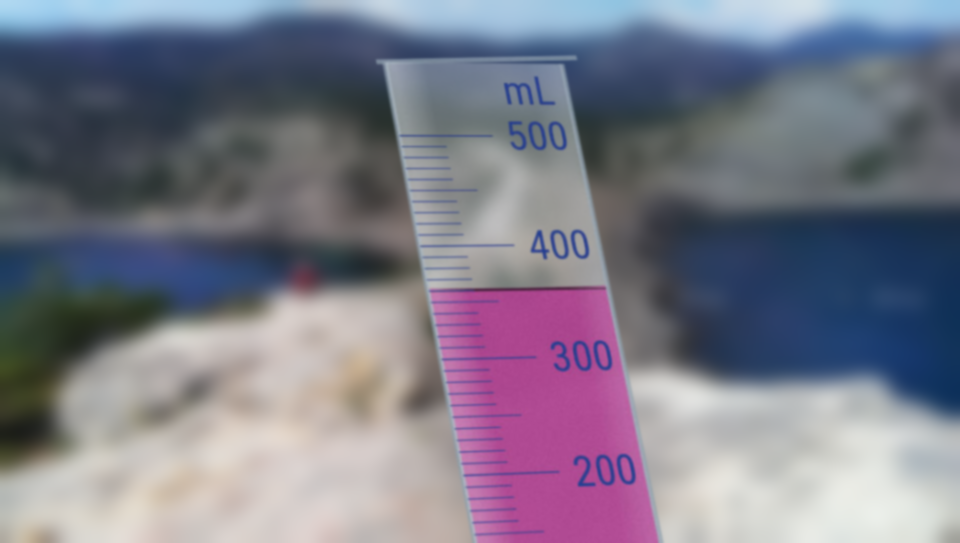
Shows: 360 mL
